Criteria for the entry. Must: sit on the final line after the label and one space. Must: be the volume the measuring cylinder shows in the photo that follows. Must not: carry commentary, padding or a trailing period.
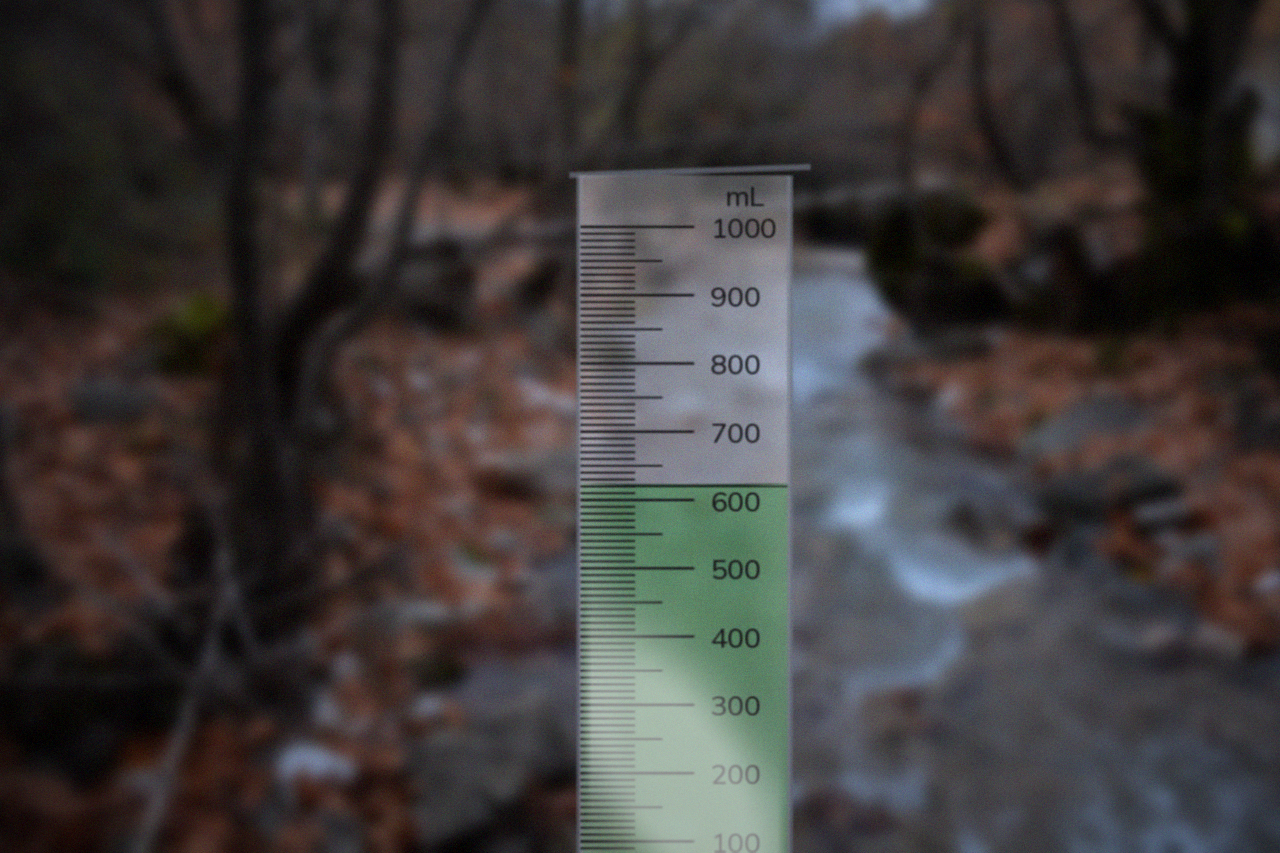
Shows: 620 mL
